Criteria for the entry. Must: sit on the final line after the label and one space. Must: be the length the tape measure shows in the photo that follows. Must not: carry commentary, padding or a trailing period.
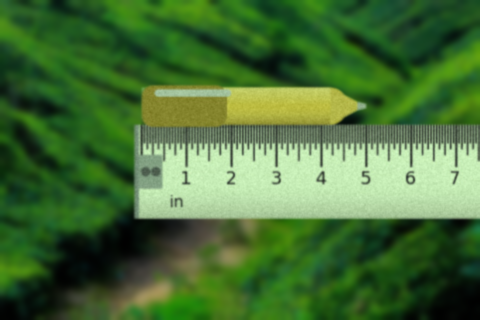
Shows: 5 in
